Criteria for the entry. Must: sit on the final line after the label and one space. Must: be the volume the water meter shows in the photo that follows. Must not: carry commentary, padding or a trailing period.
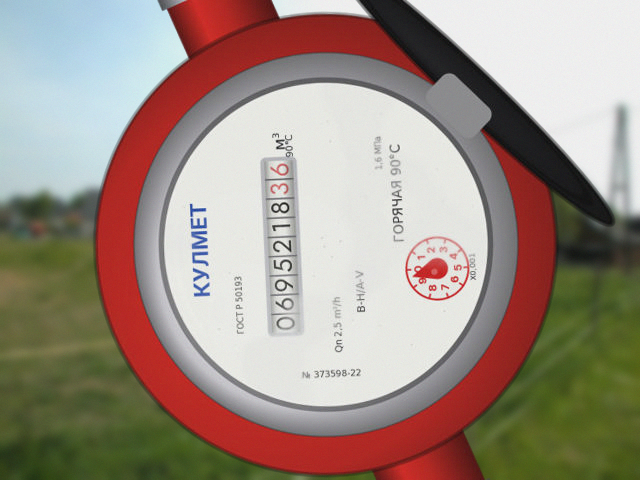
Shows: 695218.359 m³
